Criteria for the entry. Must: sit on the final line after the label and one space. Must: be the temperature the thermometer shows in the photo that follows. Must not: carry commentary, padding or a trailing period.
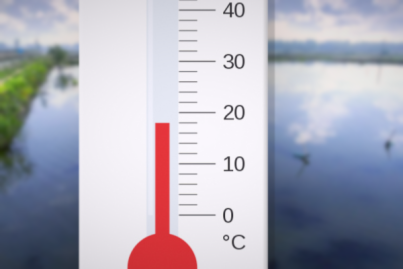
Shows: 18 °C
